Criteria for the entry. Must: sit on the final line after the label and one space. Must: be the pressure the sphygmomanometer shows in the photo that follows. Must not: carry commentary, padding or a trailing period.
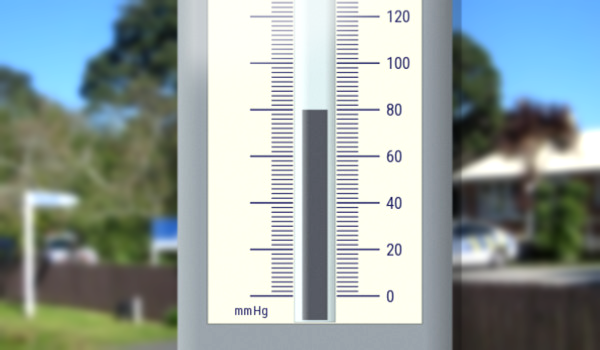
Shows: 80 mmHg
